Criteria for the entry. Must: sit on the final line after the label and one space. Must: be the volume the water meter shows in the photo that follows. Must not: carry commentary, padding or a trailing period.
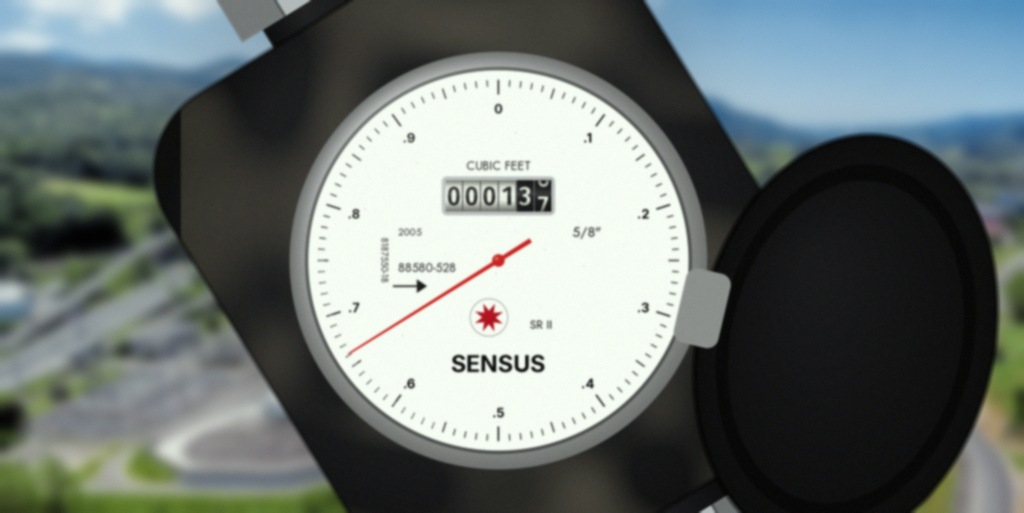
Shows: 136.66 ft³
